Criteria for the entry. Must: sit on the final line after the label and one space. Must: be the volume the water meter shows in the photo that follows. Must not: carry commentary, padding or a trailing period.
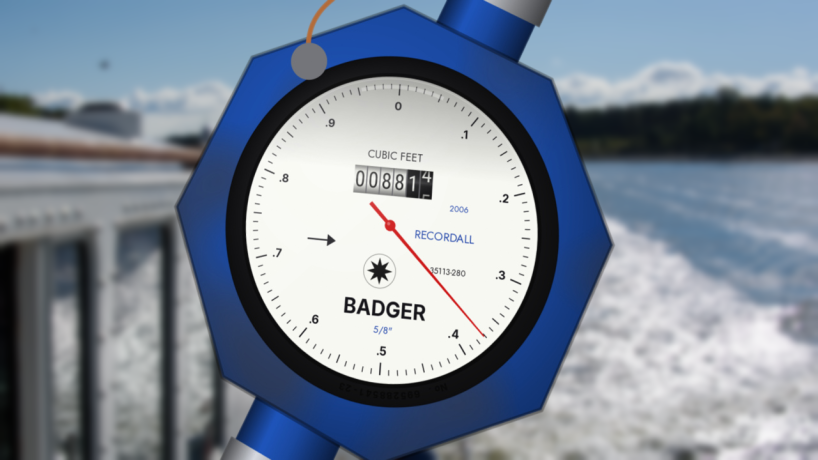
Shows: 8814.37 ft³
